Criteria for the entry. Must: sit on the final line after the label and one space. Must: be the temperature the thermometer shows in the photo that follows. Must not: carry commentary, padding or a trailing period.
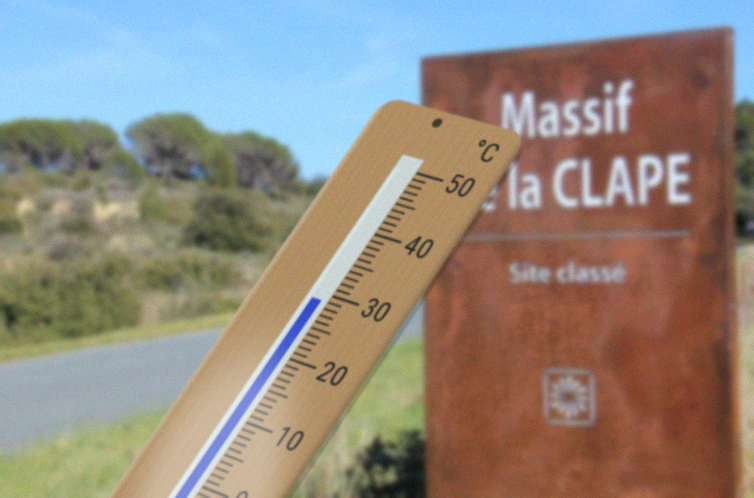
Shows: 29 °C
